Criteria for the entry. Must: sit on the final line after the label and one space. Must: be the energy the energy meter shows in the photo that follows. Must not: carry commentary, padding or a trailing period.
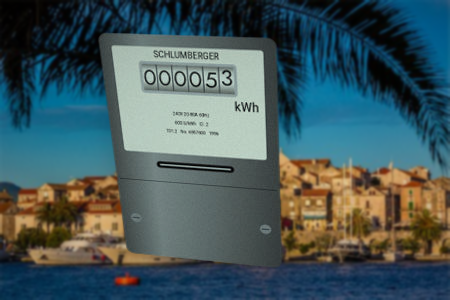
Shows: 53 kWh
